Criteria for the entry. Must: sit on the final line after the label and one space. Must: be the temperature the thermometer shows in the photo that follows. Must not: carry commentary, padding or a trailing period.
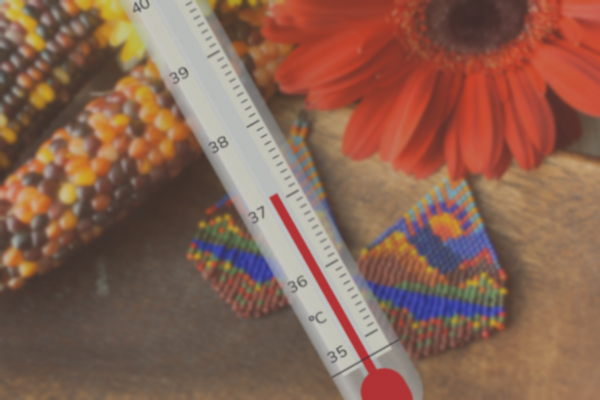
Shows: 37.1 °C
